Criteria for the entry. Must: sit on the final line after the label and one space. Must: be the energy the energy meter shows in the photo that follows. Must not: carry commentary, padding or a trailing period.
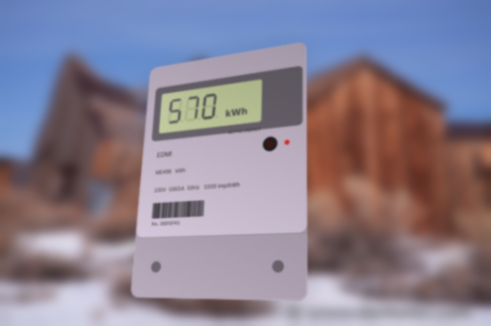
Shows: 570 kWh
